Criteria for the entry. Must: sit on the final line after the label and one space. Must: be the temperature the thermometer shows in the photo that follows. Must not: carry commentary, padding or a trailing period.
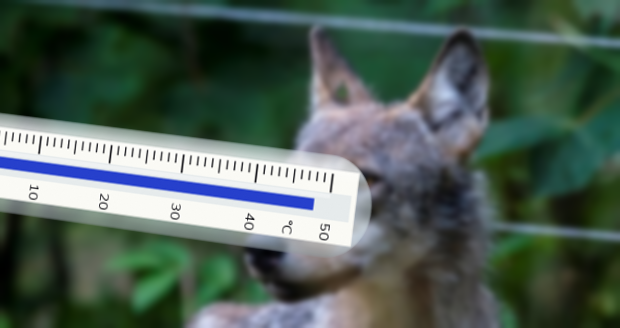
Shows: 48 °C
